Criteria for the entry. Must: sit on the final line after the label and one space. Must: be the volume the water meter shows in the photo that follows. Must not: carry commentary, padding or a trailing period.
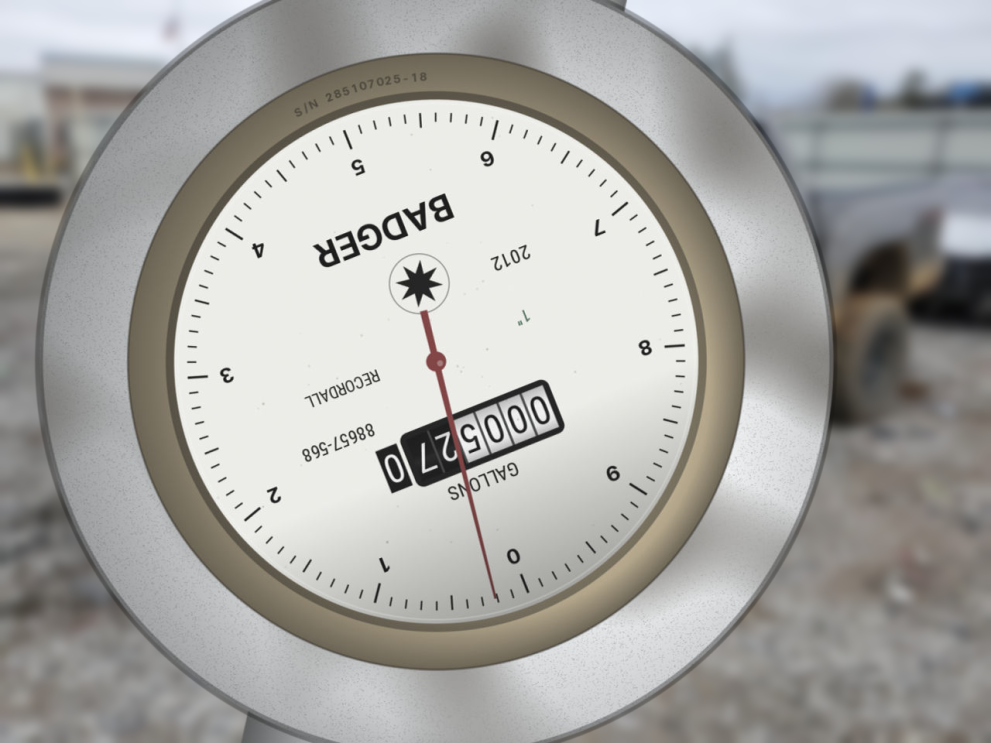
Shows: 5270.2 gal
